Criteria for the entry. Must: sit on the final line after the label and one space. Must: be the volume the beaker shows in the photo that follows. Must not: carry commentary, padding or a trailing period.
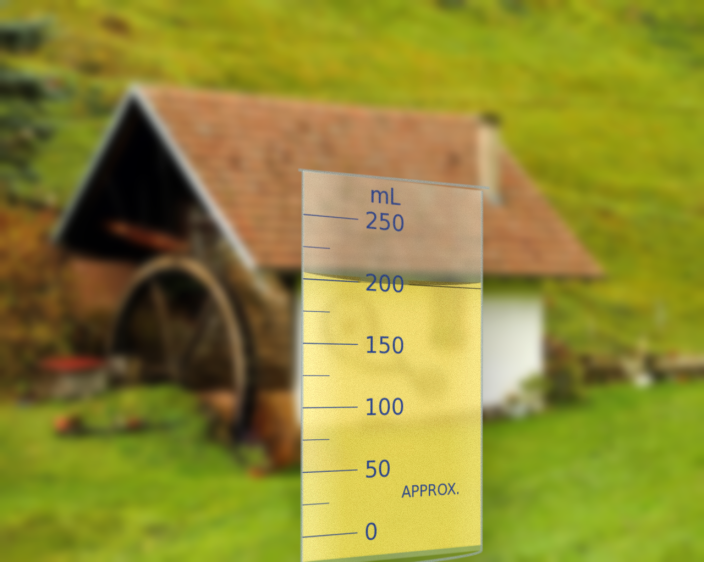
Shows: 200 mL
